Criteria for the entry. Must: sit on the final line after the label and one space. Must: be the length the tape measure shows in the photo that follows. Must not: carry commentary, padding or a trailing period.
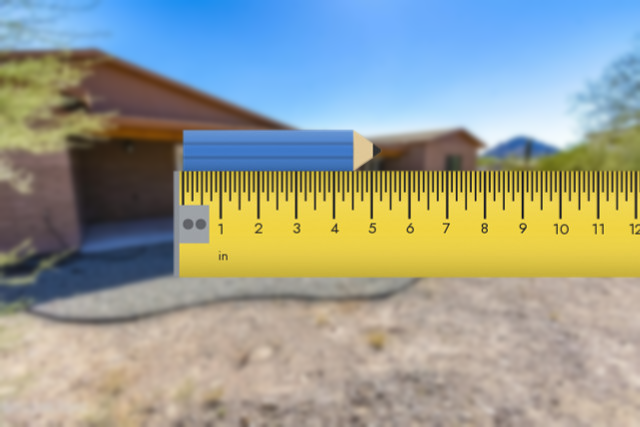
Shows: 5.25 in
